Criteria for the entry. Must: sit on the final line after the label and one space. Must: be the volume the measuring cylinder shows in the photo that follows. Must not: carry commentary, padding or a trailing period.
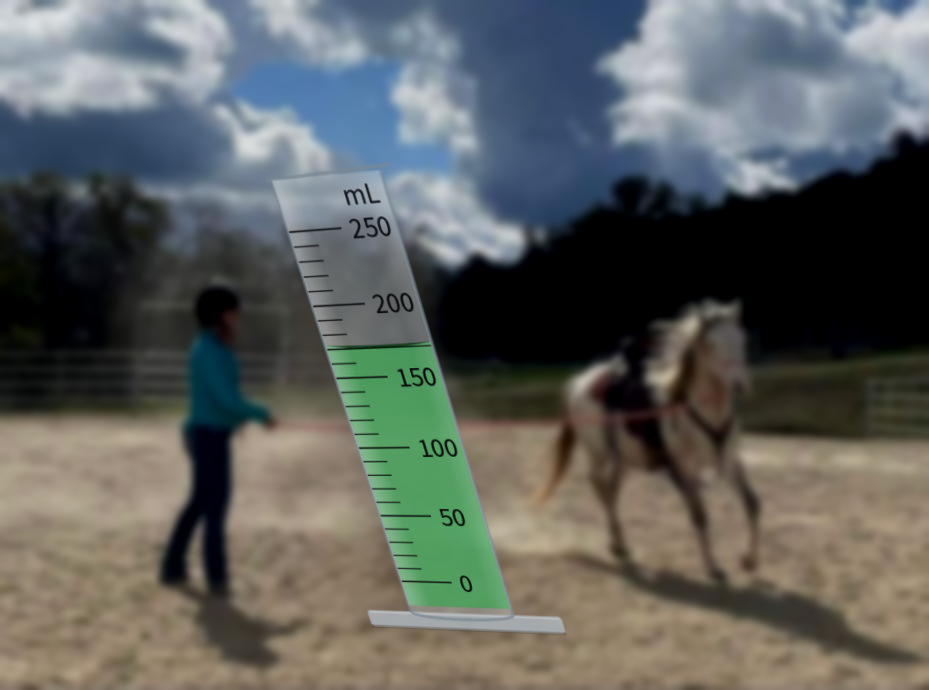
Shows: 170 mL
